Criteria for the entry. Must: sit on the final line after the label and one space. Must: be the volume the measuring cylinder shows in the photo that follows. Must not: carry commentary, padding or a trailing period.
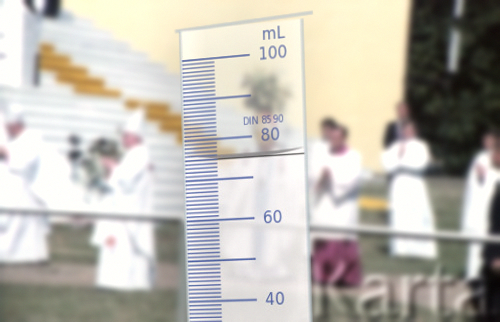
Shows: 75 mL
